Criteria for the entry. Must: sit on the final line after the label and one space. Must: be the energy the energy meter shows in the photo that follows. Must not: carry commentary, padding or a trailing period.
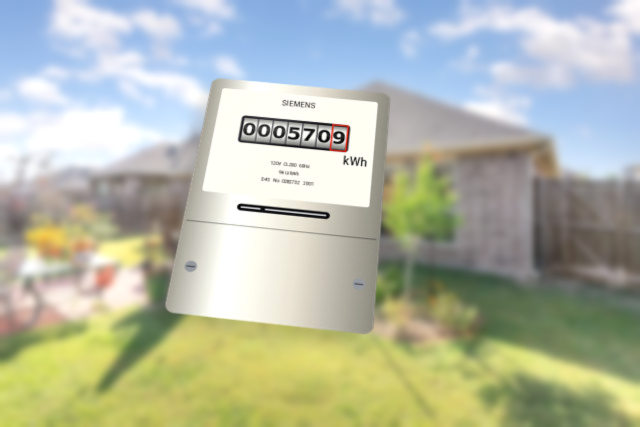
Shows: 570.9 kWh
